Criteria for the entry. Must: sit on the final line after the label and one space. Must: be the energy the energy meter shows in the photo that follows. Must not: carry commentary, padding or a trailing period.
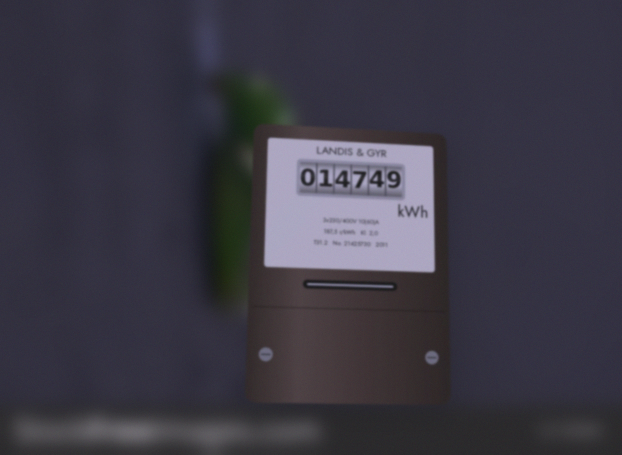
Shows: 14749 kWh
